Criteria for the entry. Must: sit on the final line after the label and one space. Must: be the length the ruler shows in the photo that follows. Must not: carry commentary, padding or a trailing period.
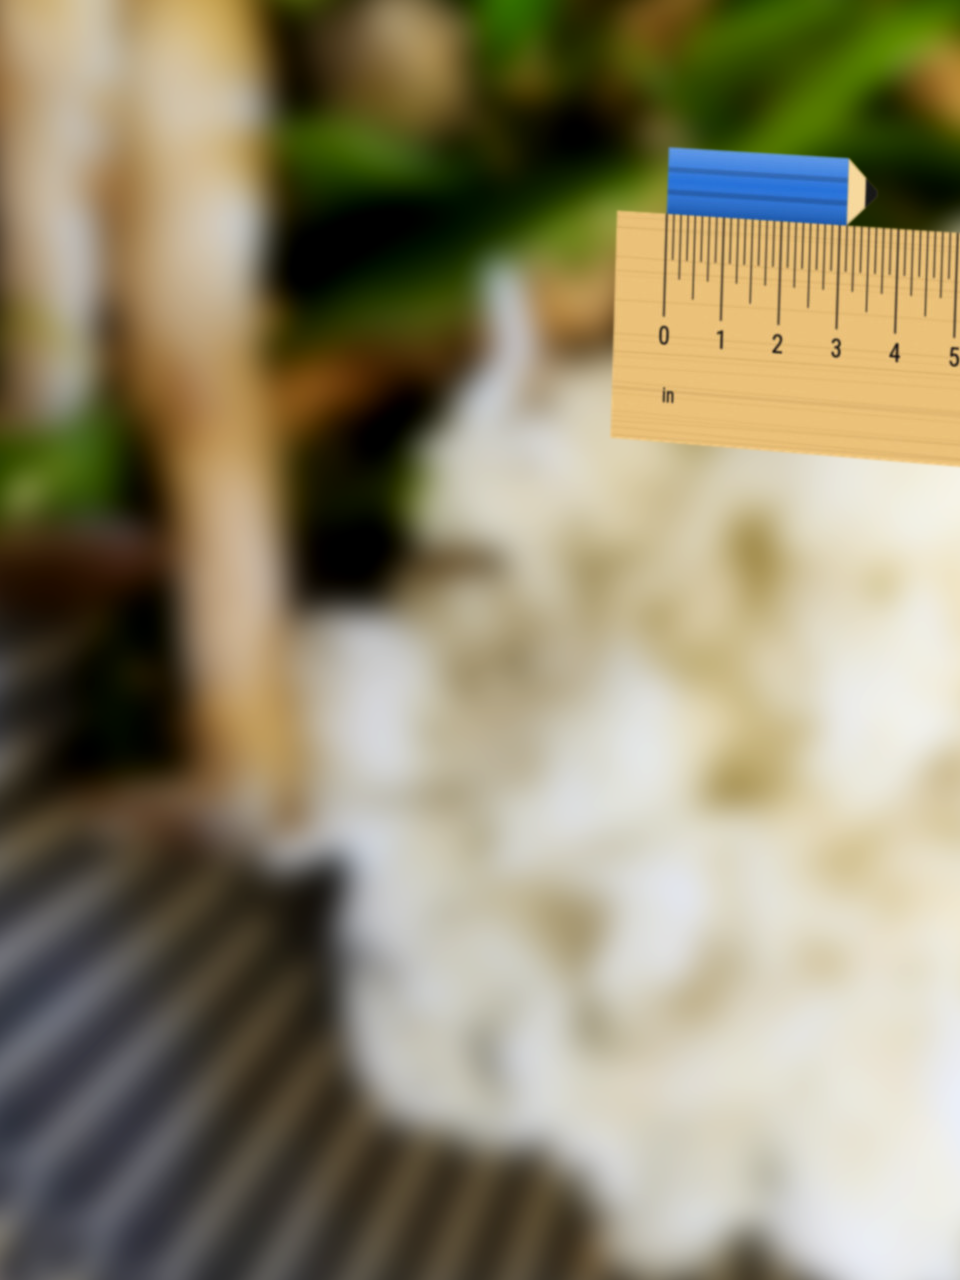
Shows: 3.625 in
